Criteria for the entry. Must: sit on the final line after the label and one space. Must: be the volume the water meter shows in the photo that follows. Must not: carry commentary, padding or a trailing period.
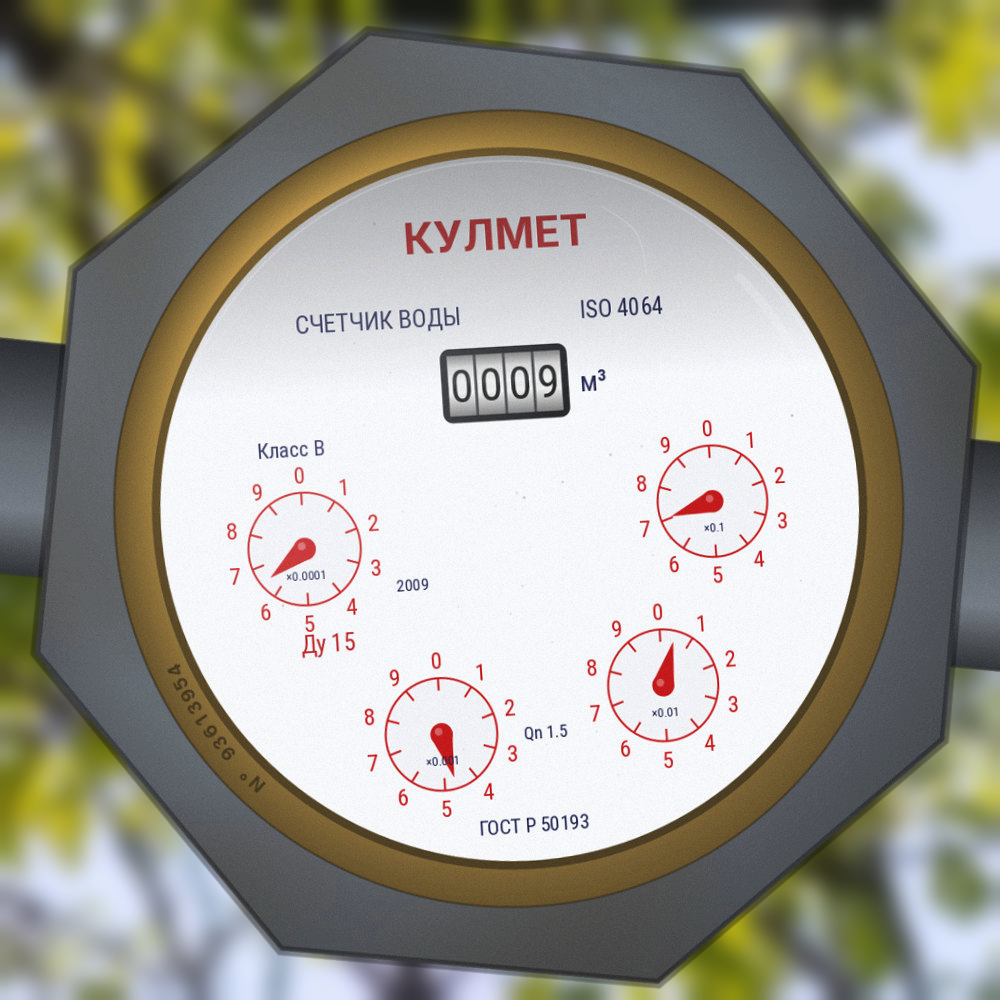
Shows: 9.7046 m³
